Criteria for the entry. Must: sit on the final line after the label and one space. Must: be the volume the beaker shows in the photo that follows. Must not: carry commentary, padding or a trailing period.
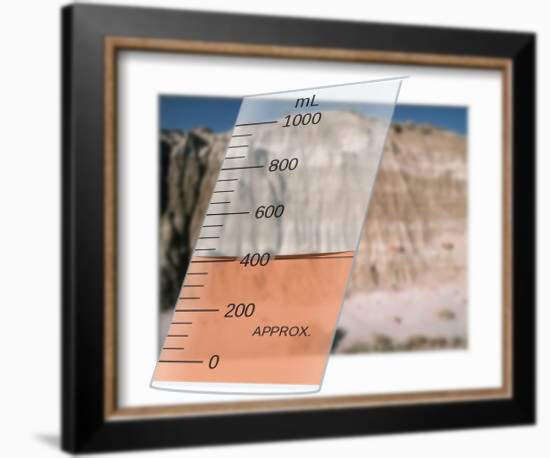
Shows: 400 mL
